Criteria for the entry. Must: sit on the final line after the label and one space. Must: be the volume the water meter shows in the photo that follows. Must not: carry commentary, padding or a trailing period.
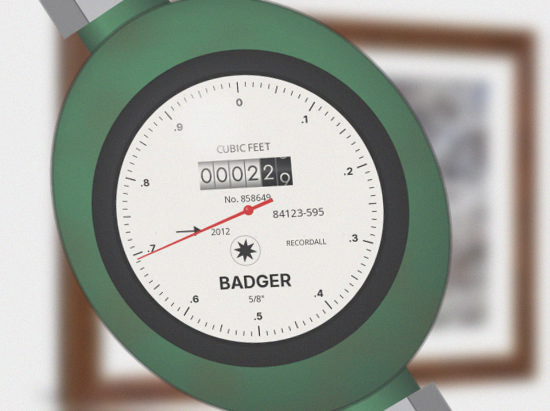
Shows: 228.69 ft³
